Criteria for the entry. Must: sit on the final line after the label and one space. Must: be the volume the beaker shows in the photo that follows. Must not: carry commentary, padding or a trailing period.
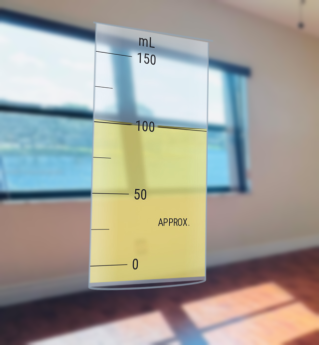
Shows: 100 mL
